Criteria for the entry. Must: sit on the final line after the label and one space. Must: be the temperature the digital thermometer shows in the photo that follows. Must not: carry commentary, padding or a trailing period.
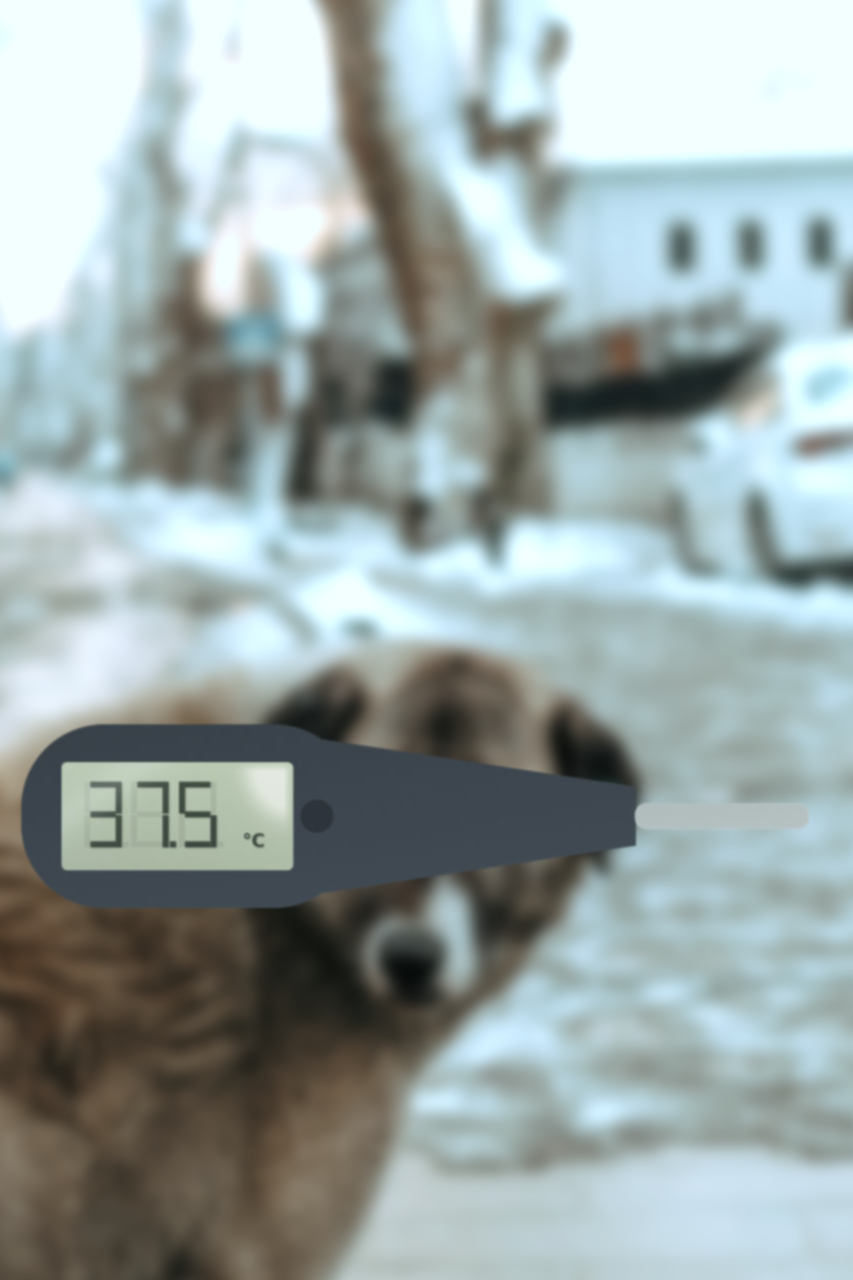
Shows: 37.5 °C
